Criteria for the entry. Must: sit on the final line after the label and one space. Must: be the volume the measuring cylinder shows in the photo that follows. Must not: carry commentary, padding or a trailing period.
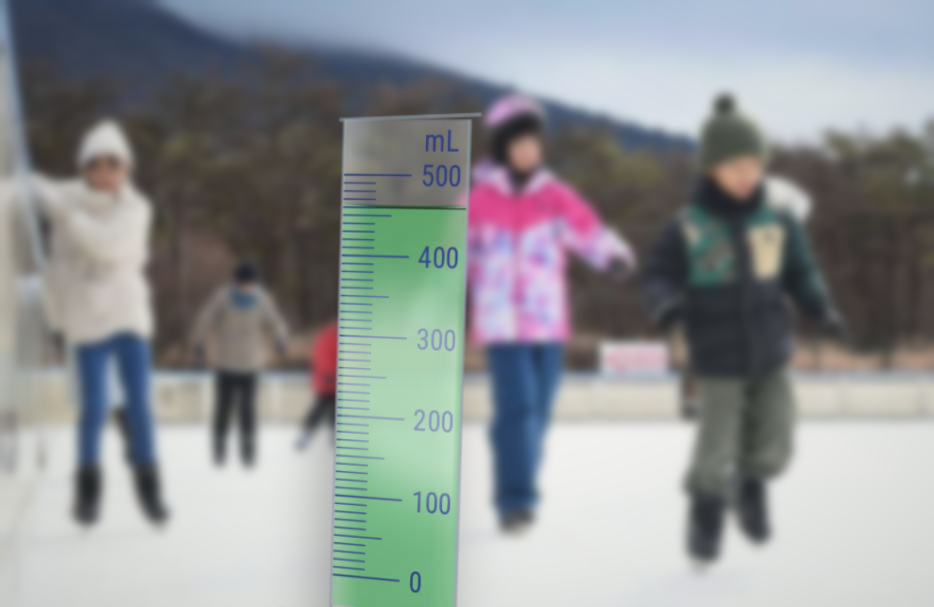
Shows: 460 mL
